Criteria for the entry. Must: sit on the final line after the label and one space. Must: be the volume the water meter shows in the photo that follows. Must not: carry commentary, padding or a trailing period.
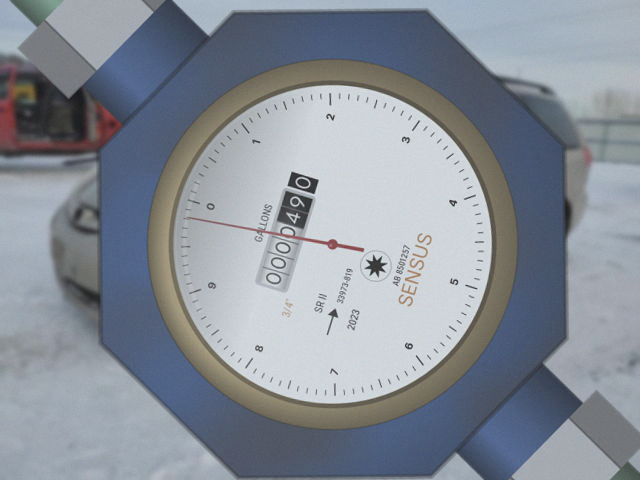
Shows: 489.8 gal
